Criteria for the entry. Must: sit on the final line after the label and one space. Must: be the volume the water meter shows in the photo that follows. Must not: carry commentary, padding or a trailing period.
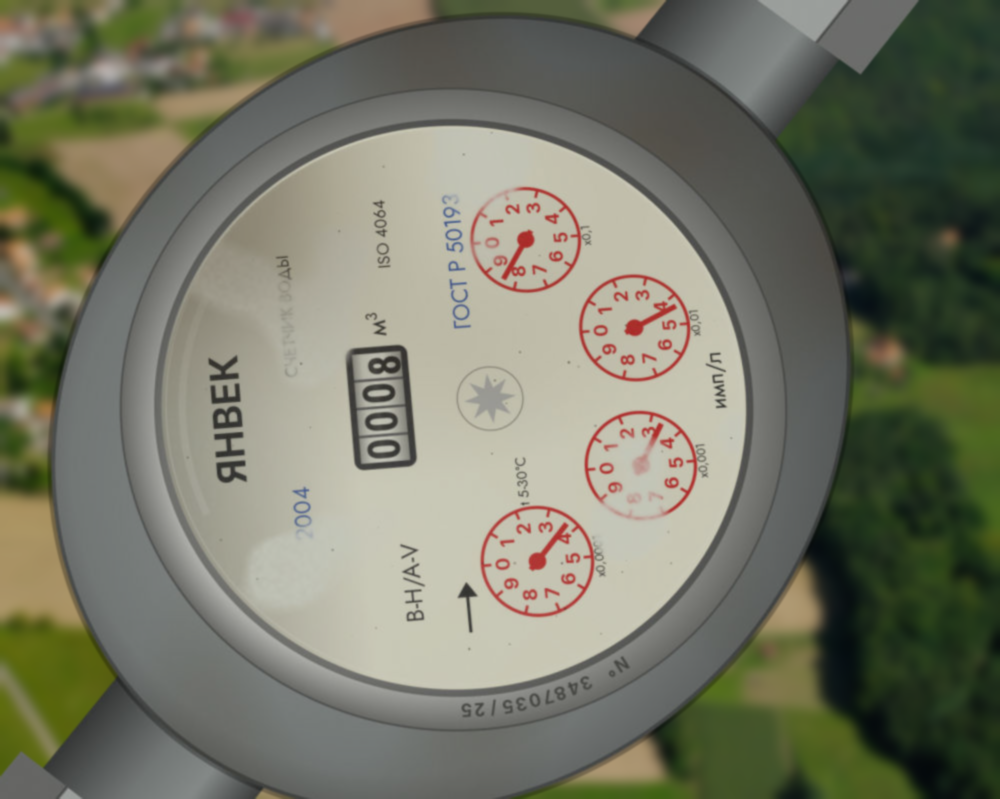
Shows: 7.8433 m³
